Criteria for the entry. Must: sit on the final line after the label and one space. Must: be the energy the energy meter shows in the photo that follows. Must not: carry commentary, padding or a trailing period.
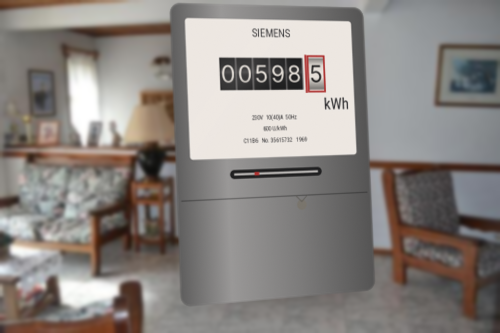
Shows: 598.5 kWh
